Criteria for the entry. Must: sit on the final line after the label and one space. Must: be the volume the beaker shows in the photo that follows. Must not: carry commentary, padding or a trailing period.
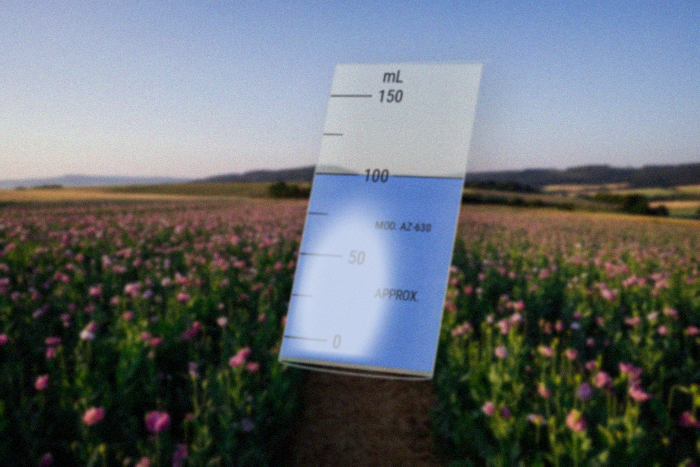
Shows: 100 mL
